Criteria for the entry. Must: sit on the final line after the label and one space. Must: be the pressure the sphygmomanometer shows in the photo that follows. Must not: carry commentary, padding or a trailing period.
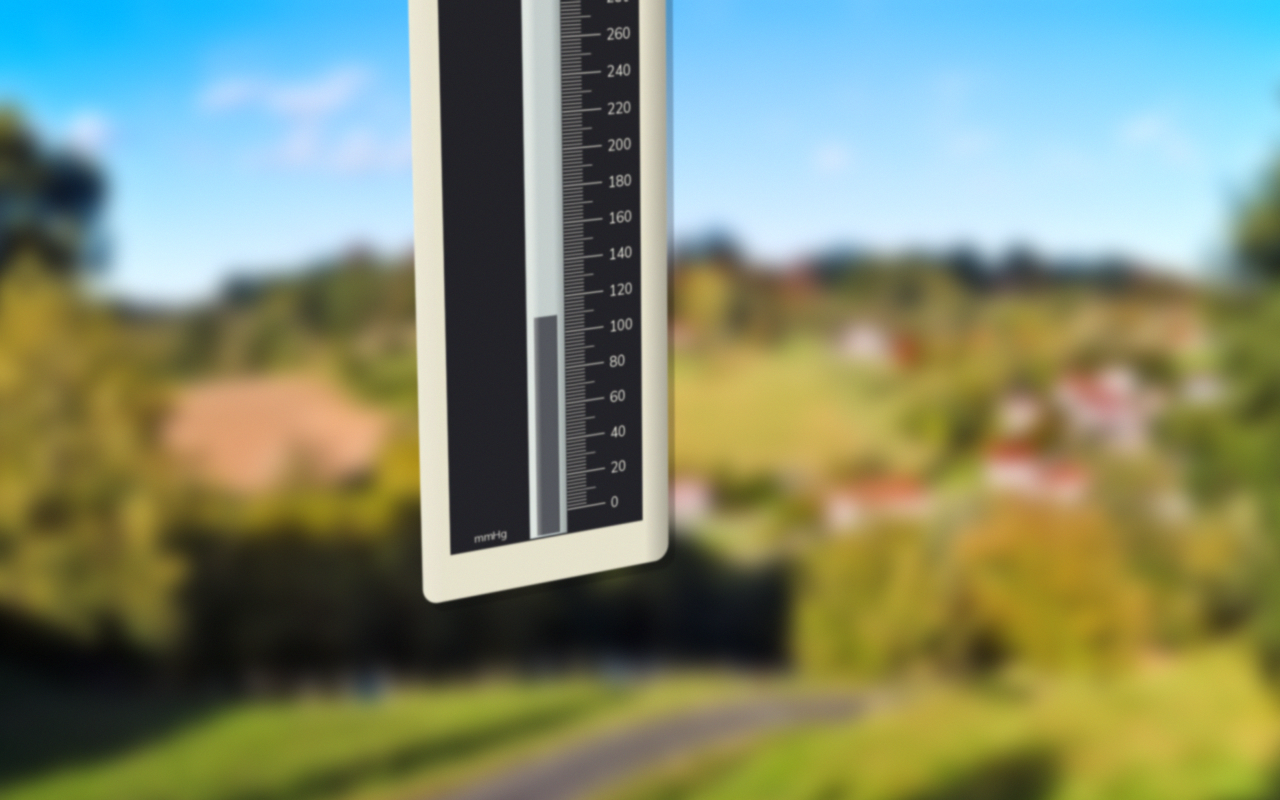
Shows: 110 mmHg
